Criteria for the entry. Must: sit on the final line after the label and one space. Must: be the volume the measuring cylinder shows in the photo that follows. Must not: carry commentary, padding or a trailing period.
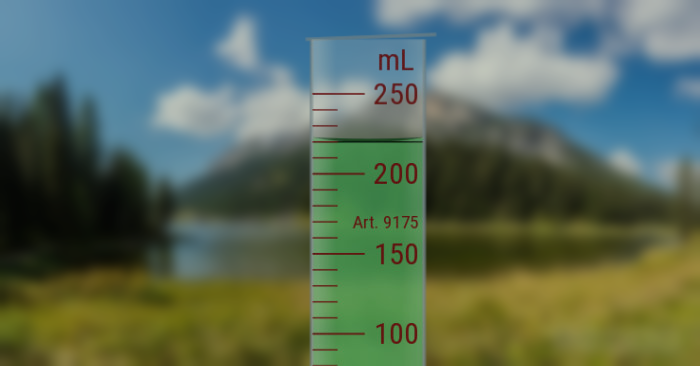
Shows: 220 mL
